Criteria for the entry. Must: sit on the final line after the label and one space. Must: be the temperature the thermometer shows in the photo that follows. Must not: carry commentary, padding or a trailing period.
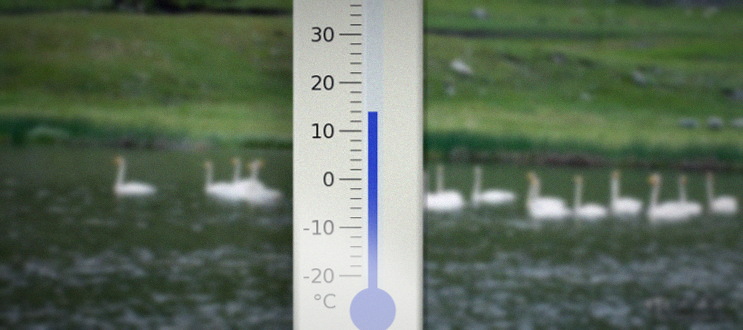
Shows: 14 °C
